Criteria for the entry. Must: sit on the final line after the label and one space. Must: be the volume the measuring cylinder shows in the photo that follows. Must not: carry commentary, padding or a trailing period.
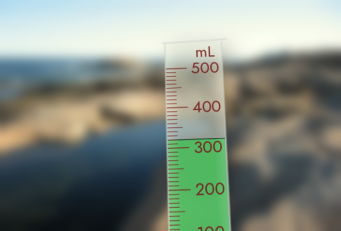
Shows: 320 mL
